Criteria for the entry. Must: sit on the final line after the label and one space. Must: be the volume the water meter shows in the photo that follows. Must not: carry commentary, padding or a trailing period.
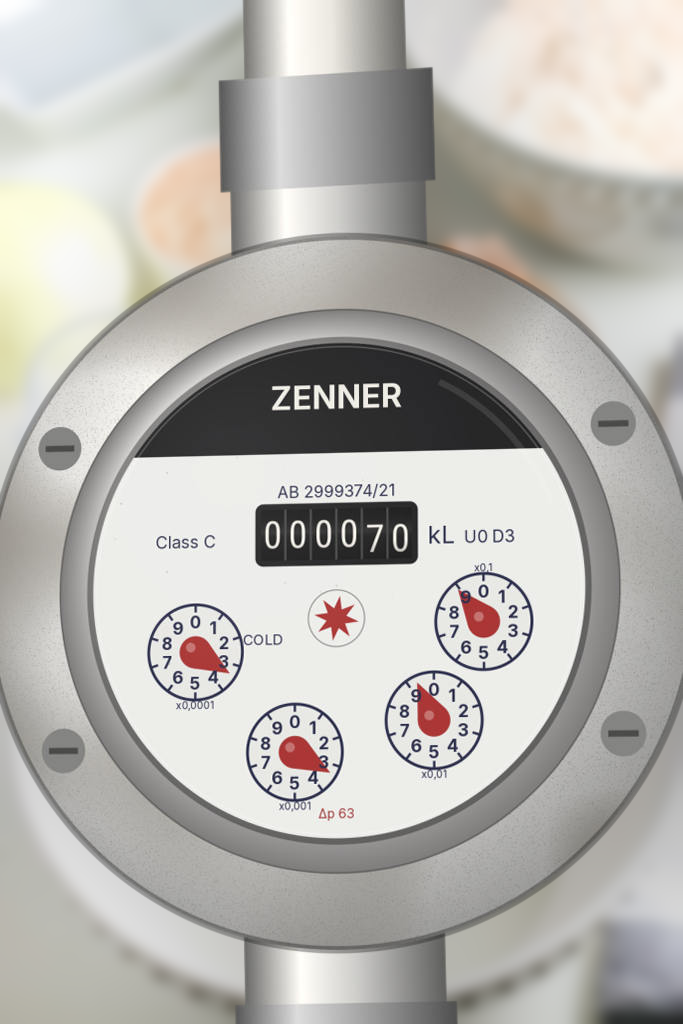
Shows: 69.8933 kL
